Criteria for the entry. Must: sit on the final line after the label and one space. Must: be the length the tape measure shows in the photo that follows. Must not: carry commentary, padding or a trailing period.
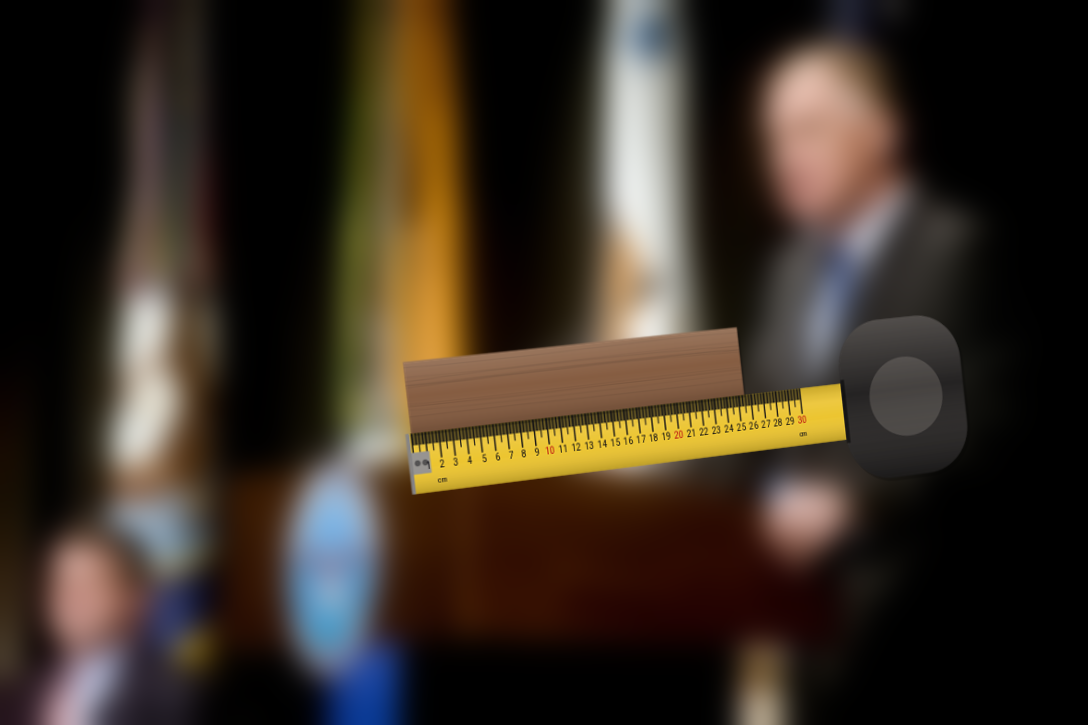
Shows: 25.5 cm
